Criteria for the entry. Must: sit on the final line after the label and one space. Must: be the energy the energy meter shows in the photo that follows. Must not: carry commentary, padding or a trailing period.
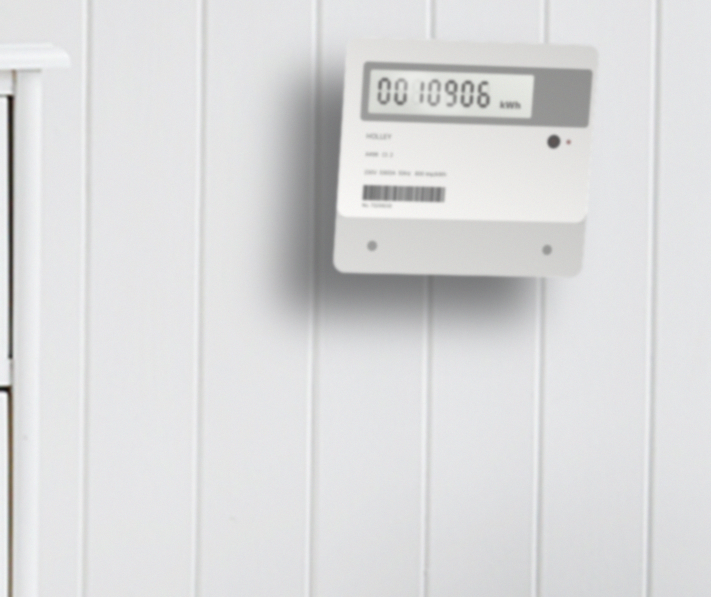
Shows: 10906 kWh
